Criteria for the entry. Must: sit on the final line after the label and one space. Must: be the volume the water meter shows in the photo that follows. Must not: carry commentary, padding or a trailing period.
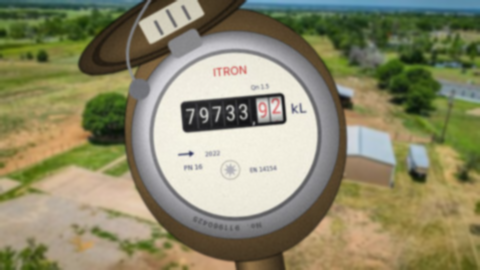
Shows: 79733.92 kL
